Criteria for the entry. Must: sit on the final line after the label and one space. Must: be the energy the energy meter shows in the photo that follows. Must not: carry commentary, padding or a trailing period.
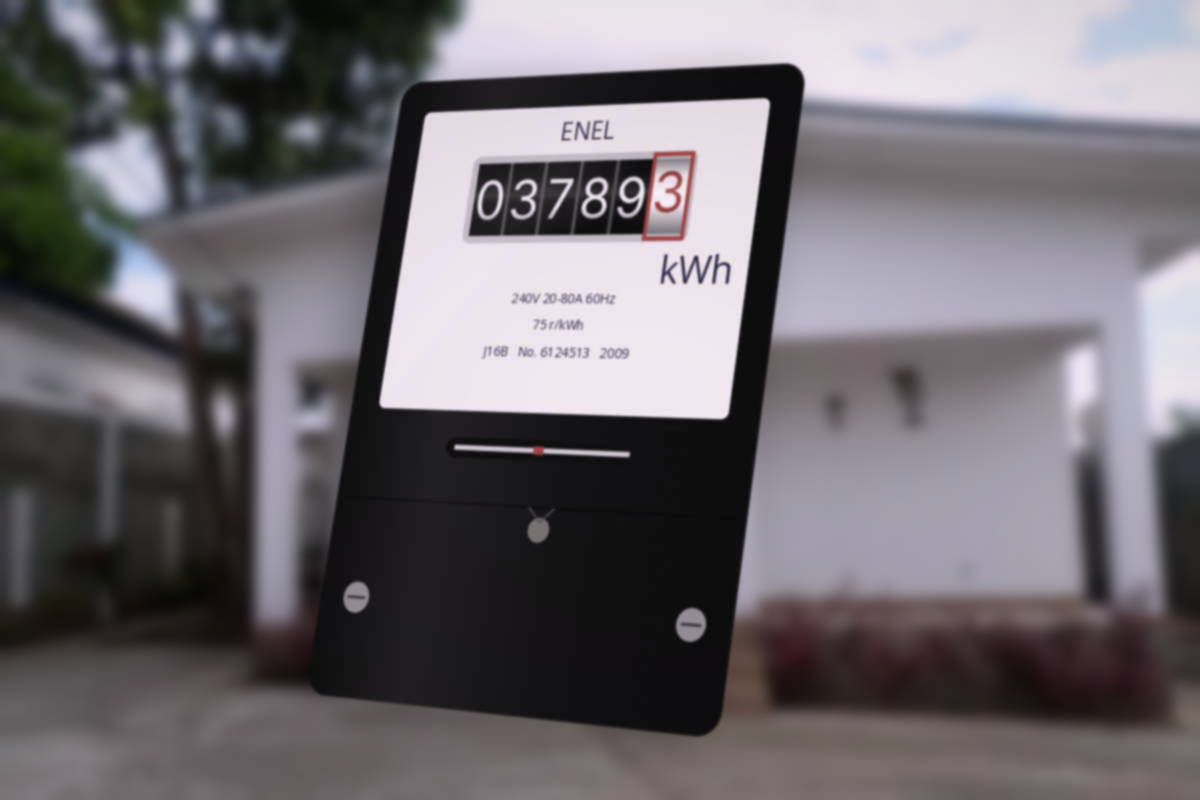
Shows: 3789.3 kWh
